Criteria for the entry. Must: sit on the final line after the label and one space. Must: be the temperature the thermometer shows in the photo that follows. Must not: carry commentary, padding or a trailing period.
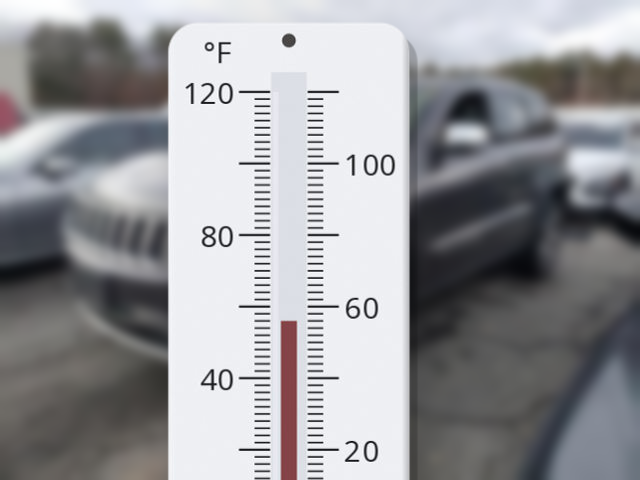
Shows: 56 °F
